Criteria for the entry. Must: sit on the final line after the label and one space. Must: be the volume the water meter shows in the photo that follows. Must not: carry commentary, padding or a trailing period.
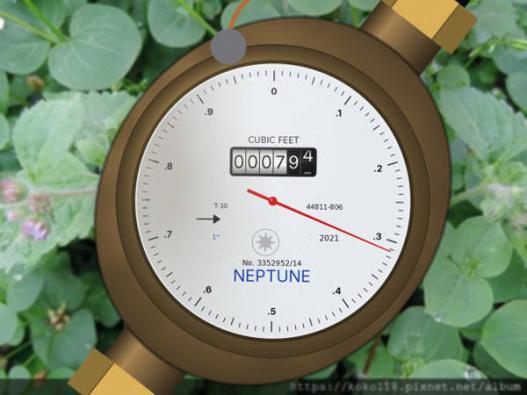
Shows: 794.31 ft³
